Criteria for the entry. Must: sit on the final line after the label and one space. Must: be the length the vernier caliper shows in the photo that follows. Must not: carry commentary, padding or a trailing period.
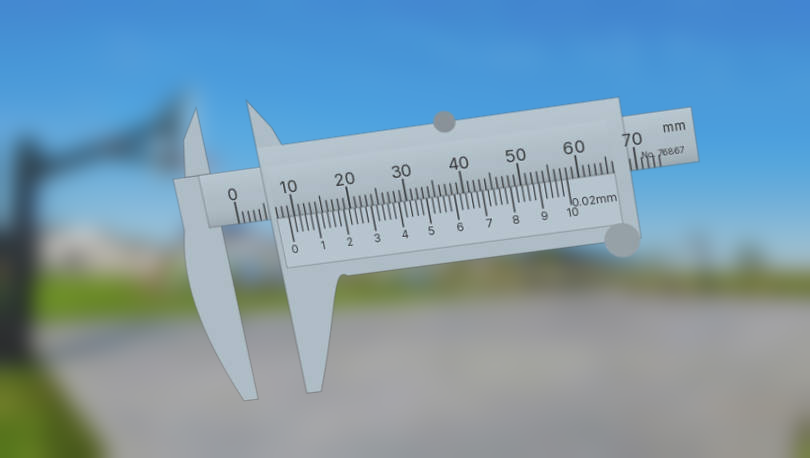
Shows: 9.0 mm
